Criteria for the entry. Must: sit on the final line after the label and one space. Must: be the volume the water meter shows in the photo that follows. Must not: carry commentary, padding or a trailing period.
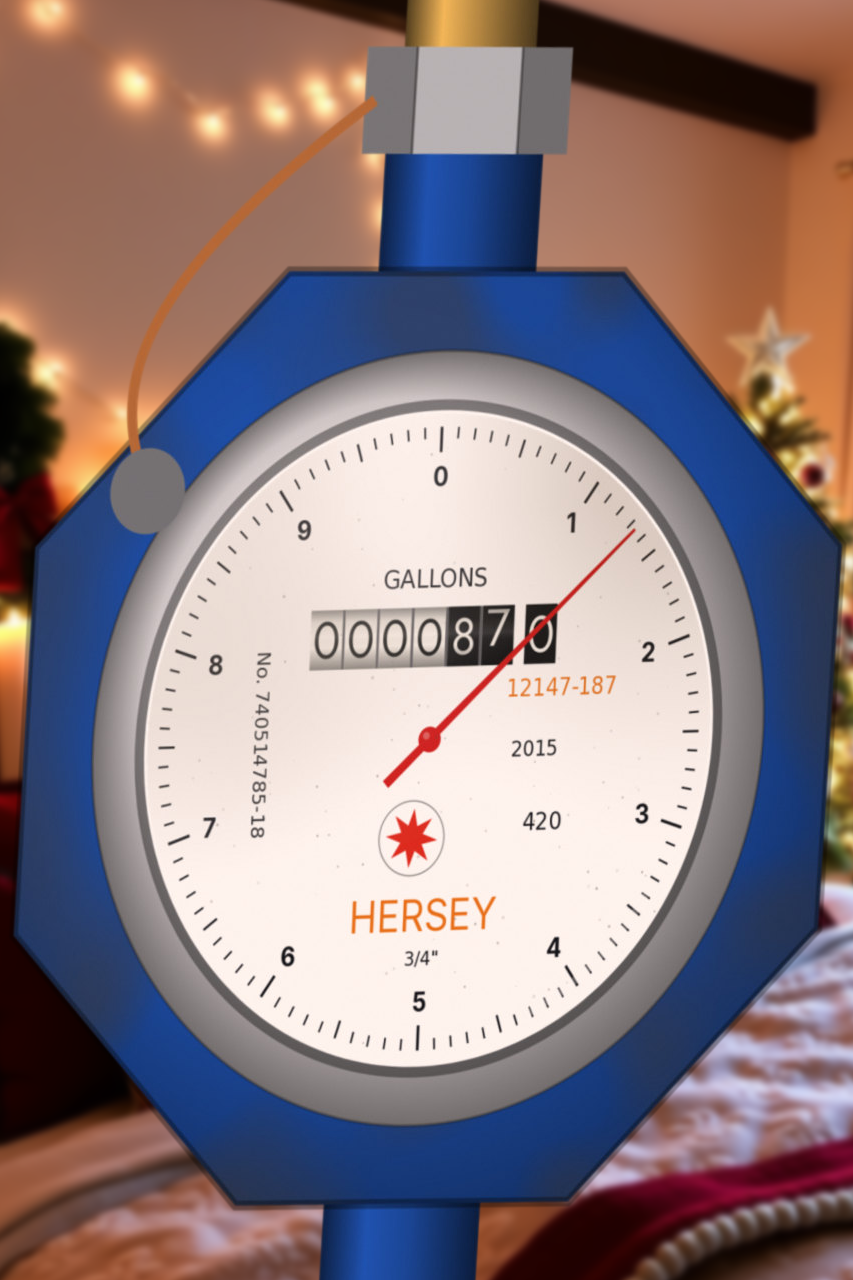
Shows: 871.3 gal
